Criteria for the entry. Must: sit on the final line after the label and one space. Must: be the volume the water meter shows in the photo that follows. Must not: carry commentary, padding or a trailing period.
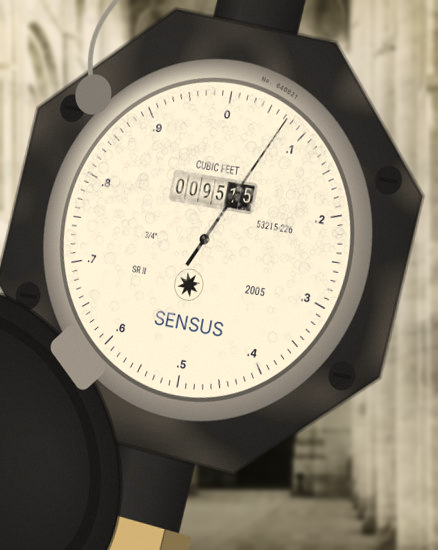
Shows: 9515.07 ft³
